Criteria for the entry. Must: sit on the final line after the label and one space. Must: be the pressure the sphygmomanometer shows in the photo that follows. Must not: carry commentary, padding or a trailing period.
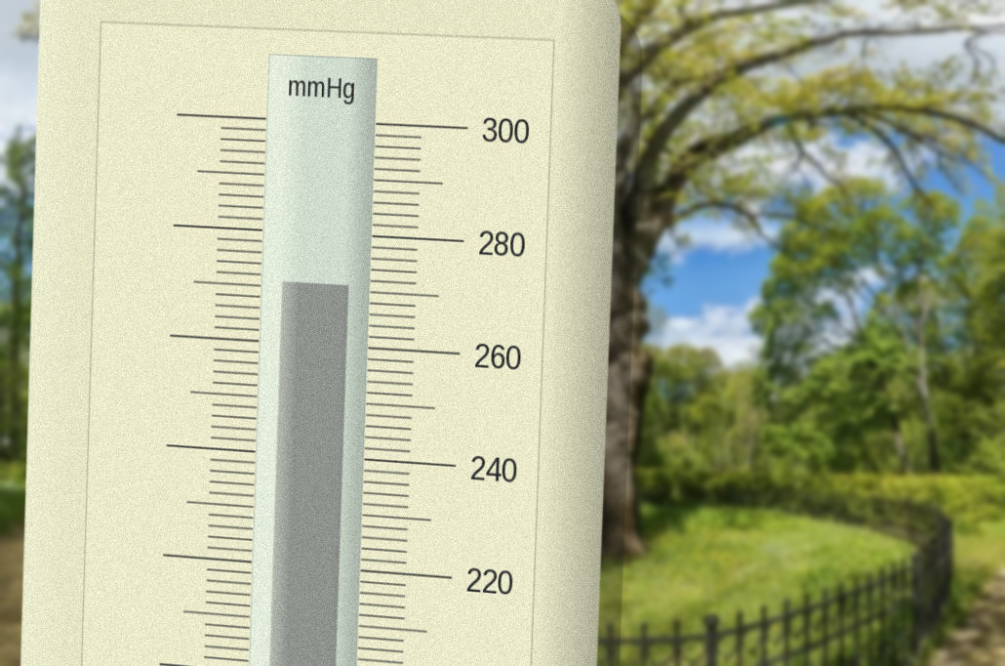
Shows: 271 mmHg
